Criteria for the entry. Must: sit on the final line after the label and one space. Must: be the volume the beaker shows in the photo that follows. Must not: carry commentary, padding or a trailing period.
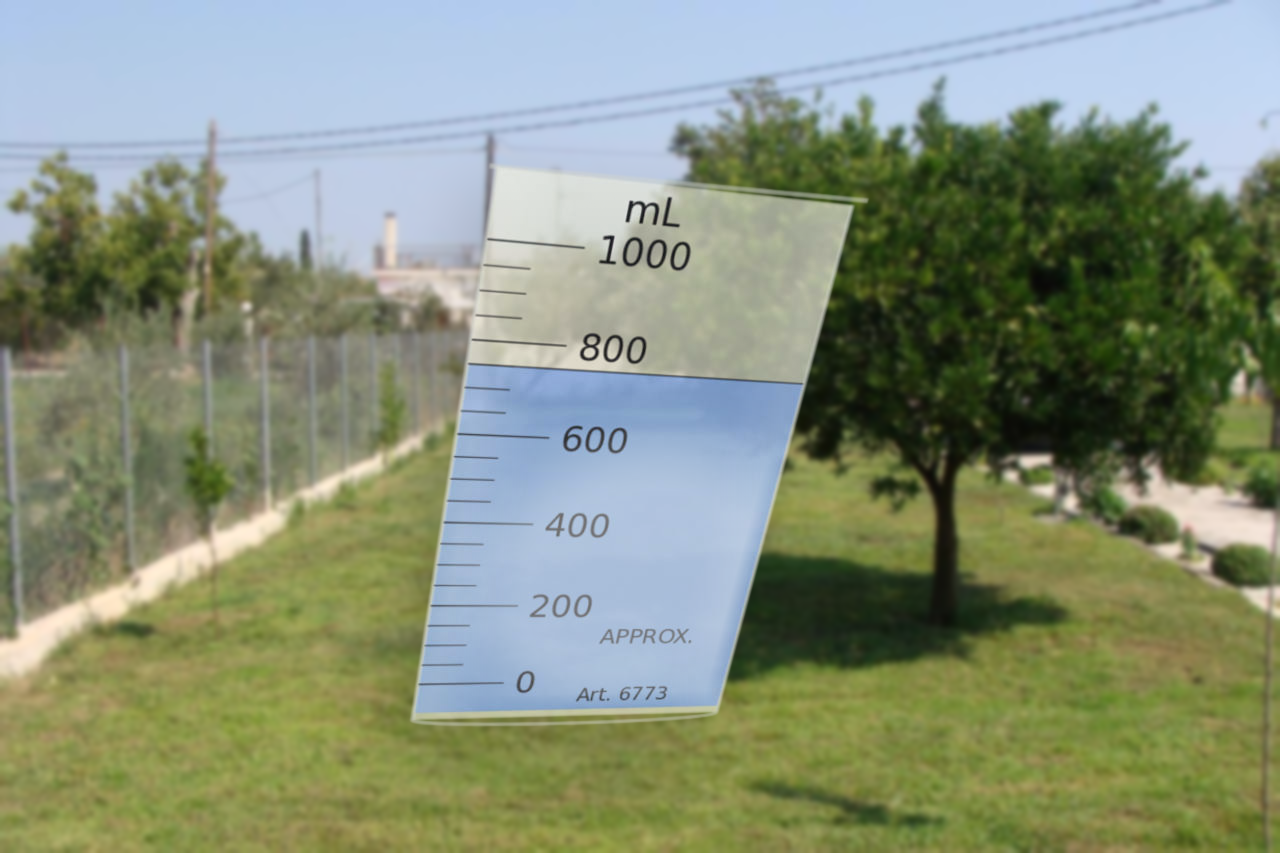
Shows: 750 mL
